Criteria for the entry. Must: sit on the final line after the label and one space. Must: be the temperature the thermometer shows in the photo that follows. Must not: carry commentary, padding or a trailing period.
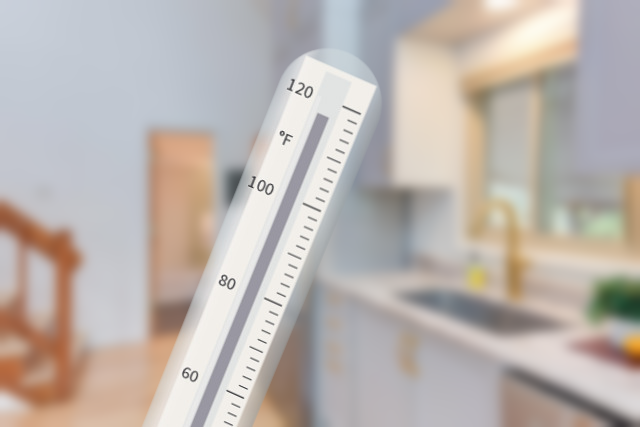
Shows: 117 °F
